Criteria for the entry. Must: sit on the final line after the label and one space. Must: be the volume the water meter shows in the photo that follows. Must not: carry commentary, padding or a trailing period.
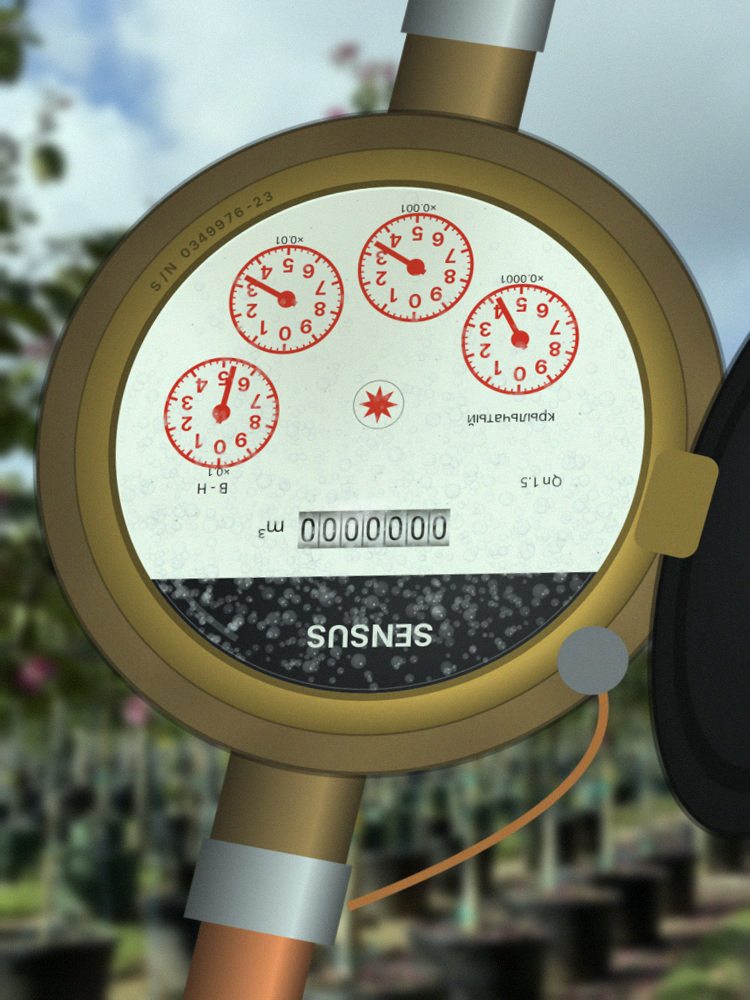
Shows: 0.5334 m³
